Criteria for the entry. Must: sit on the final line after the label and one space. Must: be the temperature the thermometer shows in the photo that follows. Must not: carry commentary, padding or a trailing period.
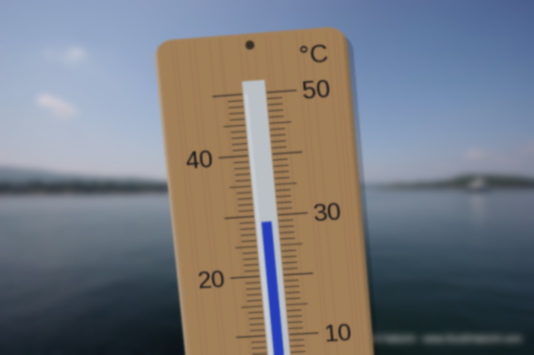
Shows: 29 °C
